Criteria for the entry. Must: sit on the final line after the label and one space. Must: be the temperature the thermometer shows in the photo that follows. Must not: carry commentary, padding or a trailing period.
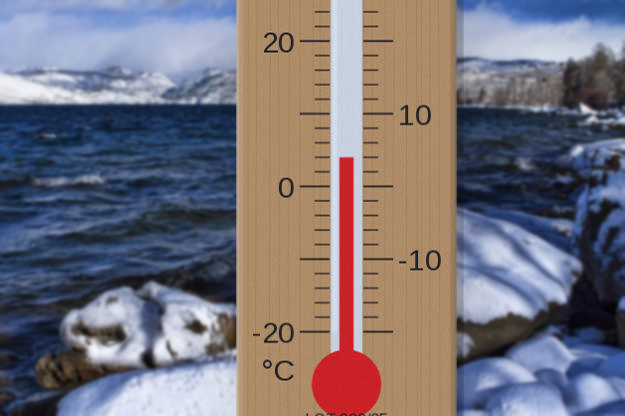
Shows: 4 °C
